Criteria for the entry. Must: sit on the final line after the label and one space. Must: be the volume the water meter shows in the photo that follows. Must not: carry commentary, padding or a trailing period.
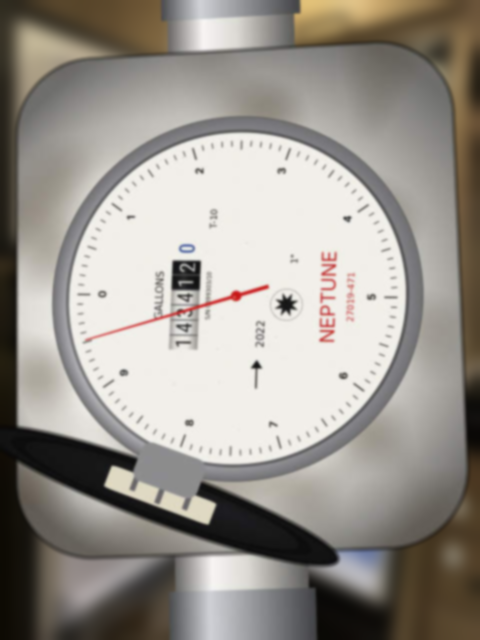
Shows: 1434119.5 gal
